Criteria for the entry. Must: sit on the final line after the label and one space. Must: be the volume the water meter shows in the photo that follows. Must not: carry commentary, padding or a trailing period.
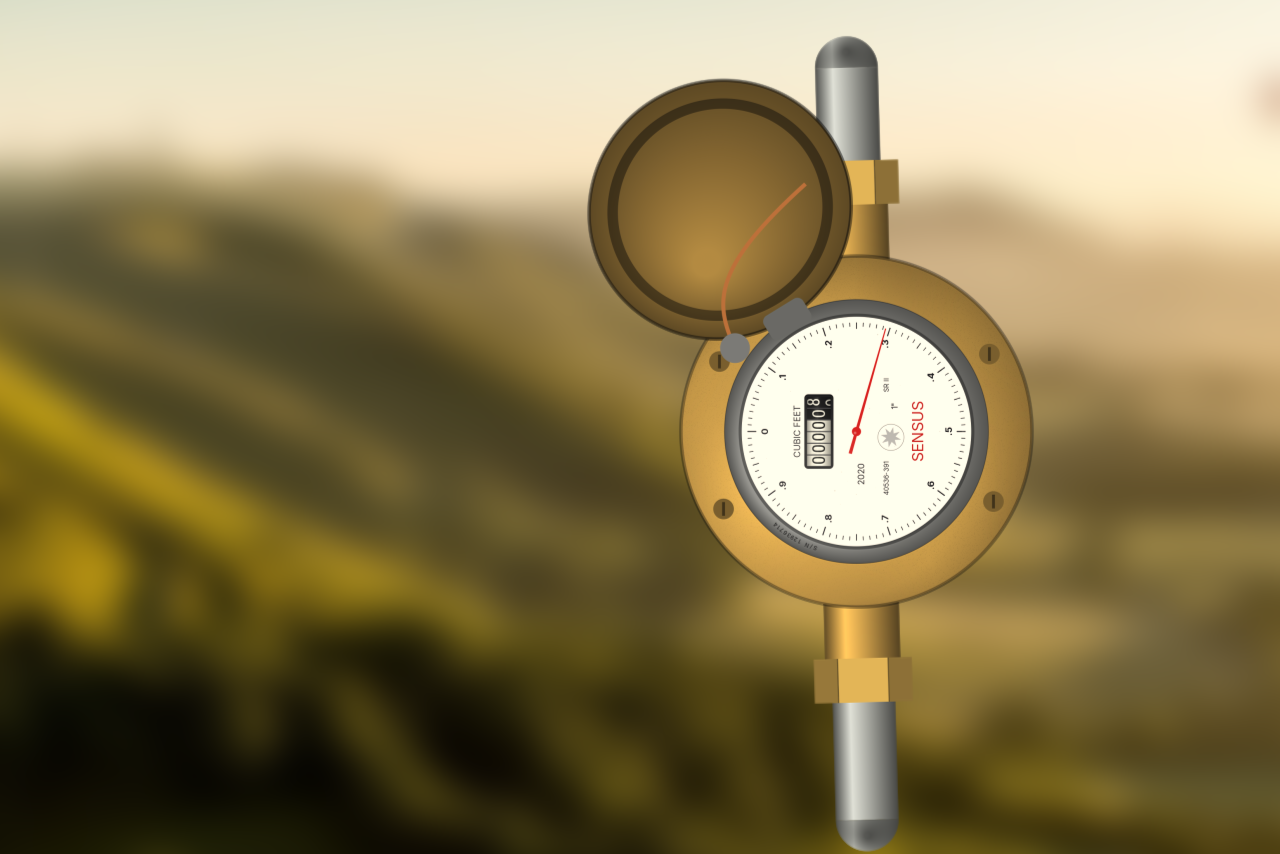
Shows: 8.29 ft³
